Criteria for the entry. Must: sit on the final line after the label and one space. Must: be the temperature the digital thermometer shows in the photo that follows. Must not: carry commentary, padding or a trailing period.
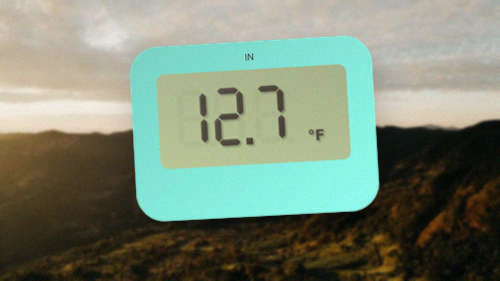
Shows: 12.7 °F
